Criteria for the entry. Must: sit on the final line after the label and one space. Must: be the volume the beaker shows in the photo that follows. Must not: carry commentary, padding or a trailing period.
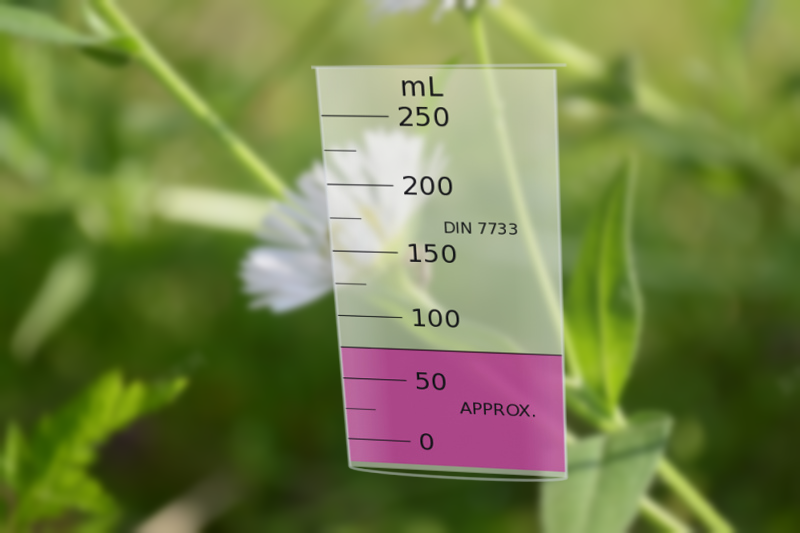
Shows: 75 mL
